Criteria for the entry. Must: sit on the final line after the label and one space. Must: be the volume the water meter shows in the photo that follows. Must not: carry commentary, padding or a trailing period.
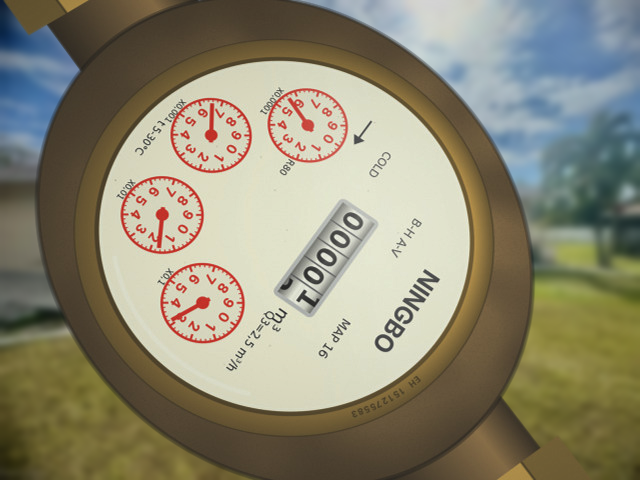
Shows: 1.3165 m³
